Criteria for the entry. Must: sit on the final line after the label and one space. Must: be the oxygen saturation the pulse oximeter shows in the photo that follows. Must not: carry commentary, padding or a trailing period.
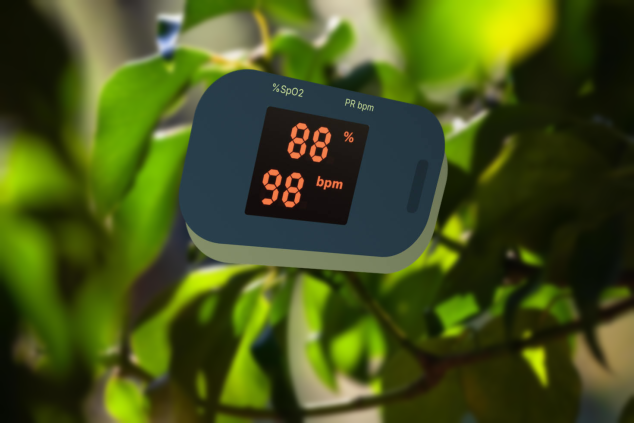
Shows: 88 %
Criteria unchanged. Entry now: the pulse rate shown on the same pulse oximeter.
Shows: 98 bpm
